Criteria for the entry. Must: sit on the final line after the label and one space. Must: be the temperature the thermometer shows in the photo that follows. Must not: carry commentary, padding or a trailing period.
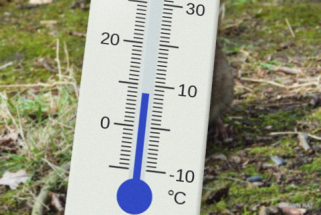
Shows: 8 °C
